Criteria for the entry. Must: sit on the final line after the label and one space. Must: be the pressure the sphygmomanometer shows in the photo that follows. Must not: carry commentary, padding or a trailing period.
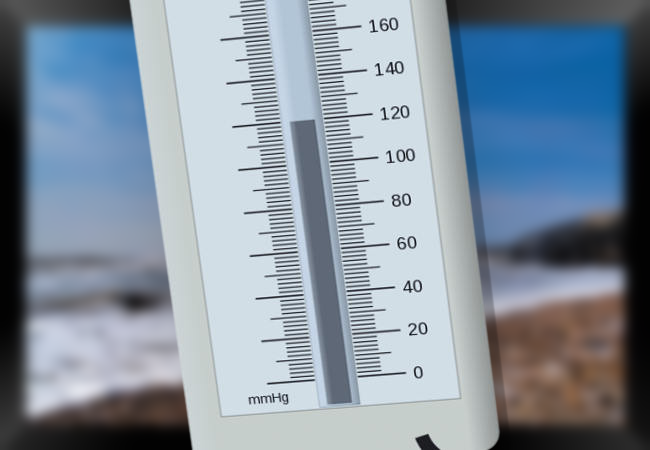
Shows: 120 mmHg
